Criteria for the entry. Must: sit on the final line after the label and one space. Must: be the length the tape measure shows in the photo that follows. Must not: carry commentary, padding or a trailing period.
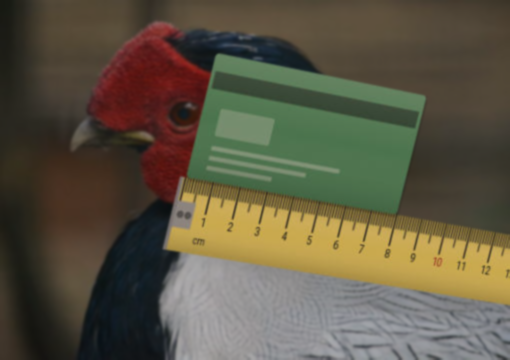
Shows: 8 cm
